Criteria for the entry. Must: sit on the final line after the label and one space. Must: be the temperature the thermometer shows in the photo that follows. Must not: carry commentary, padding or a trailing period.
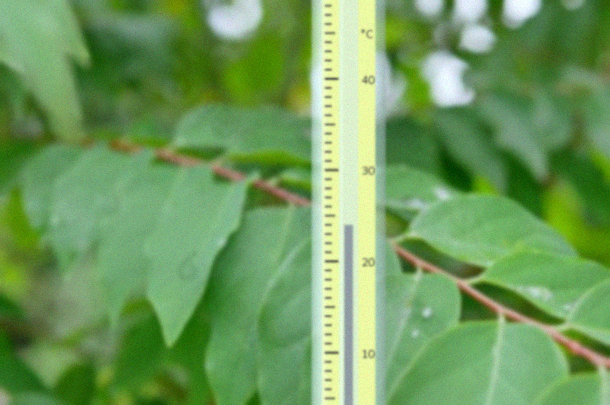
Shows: 24 °C
